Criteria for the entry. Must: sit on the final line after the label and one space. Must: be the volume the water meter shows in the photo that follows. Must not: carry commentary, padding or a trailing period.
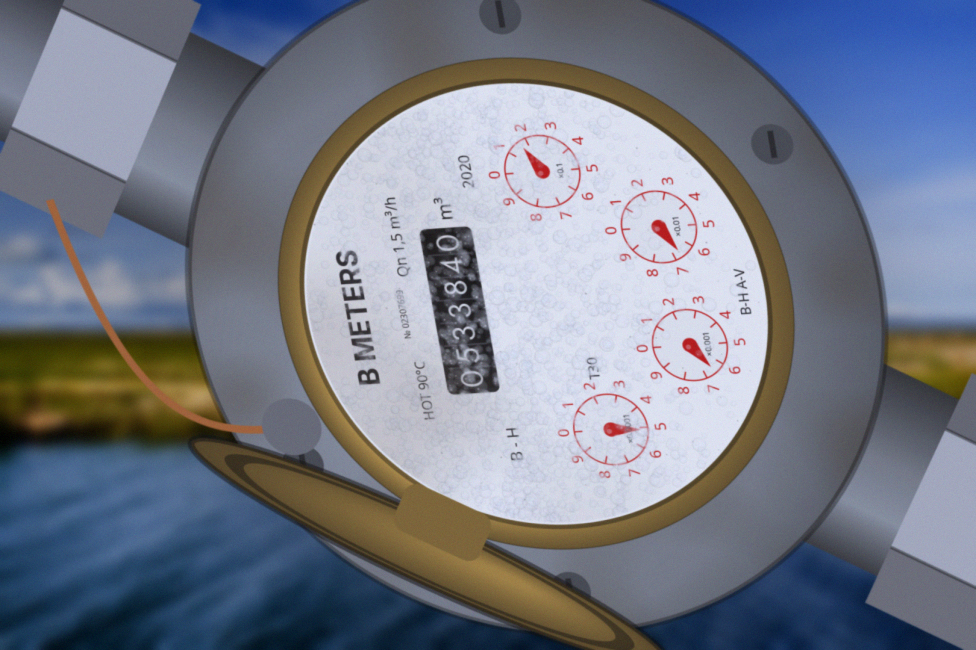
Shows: 533840.1665 m³
